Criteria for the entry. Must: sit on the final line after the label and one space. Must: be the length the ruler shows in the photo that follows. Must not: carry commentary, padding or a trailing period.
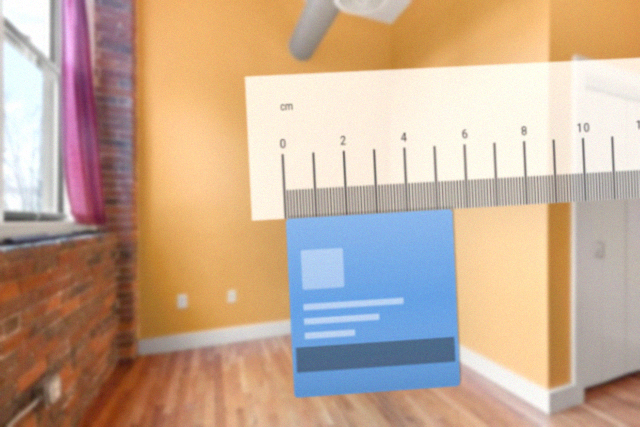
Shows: 5.5 cm
